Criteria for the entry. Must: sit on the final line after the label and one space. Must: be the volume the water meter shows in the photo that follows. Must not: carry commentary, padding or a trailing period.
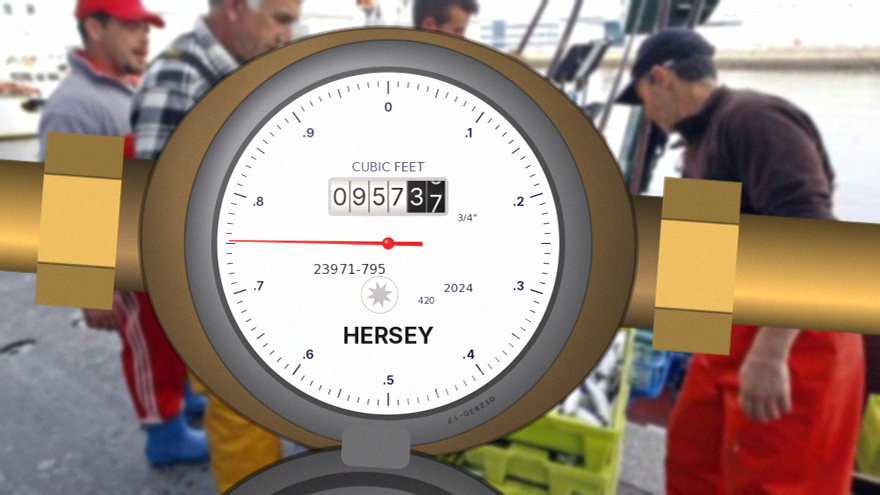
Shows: 95736.75 ft³
